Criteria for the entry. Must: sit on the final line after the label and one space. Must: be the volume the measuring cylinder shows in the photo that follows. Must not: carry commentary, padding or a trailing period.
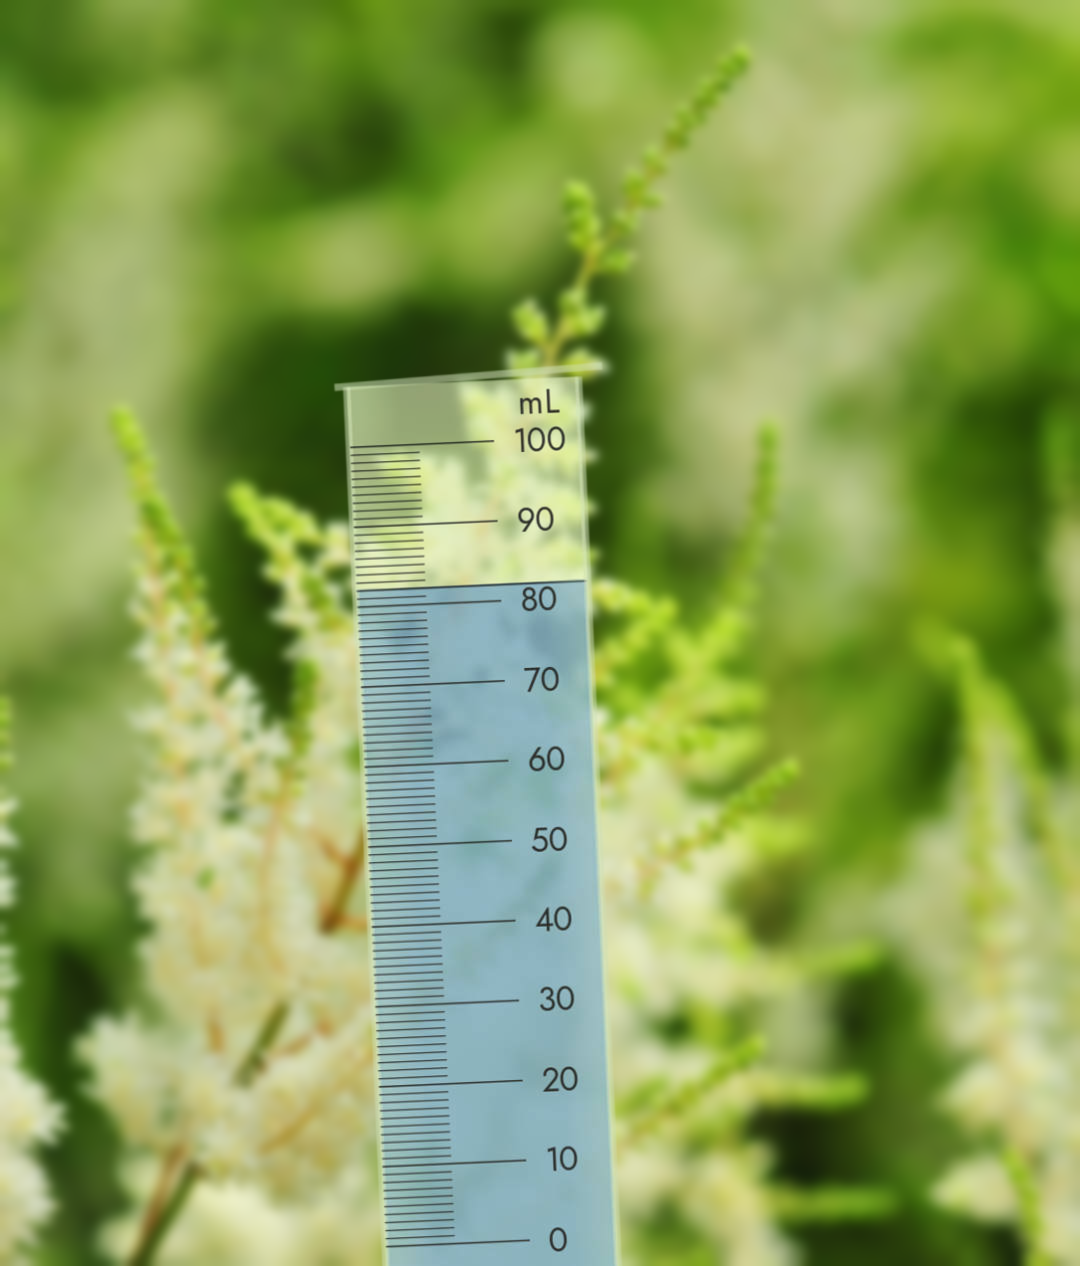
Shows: 82 mL
